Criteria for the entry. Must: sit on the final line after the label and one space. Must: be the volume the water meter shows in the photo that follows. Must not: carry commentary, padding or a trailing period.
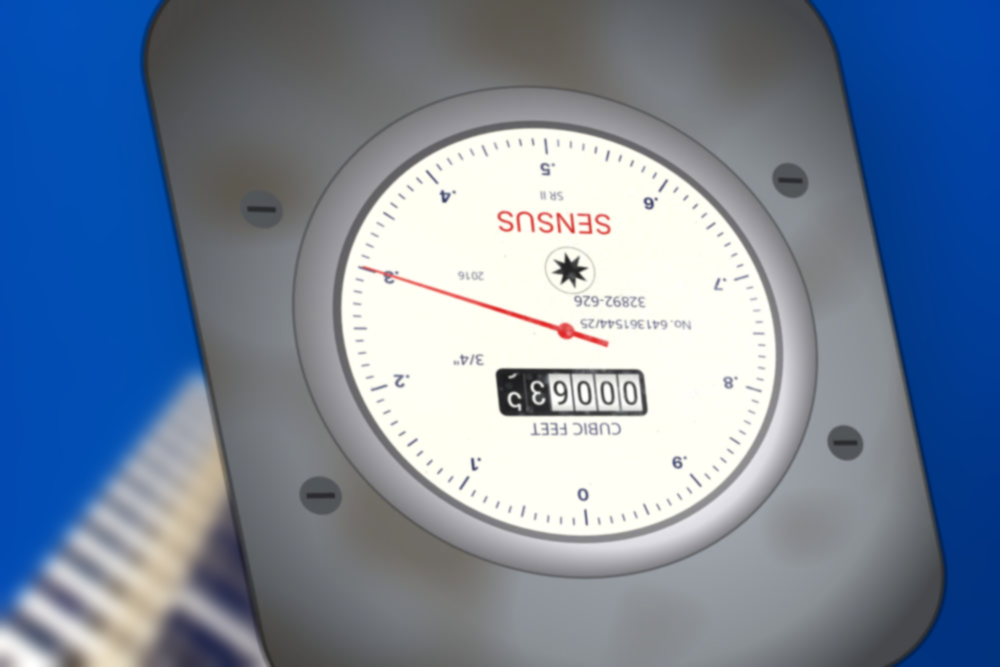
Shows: 635.30 ft³
